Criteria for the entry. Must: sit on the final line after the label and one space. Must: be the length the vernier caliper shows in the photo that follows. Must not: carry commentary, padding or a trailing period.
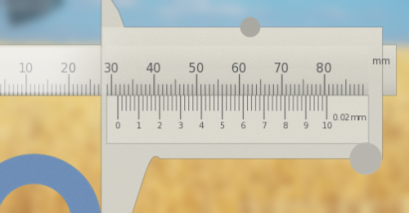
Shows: 31.5 mm
